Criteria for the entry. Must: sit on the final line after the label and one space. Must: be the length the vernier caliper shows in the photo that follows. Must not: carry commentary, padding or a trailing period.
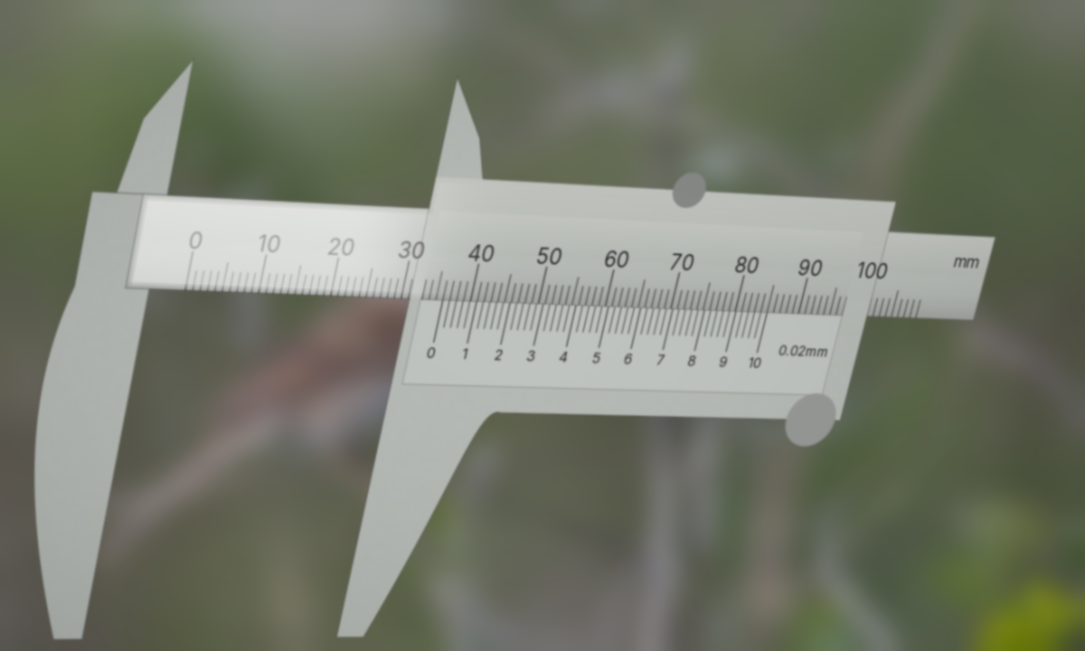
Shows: 36.0 mm
